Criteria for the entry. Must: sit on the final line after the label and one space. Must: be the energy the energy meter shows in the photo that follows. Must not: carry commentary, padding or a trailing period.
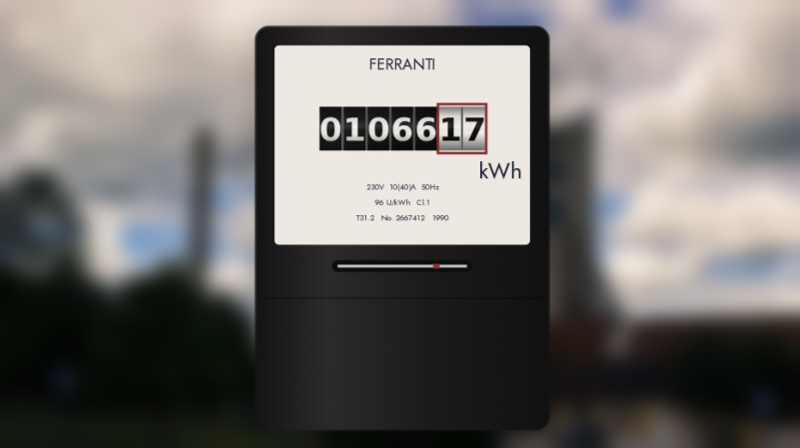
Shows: 1066.17 kWh
